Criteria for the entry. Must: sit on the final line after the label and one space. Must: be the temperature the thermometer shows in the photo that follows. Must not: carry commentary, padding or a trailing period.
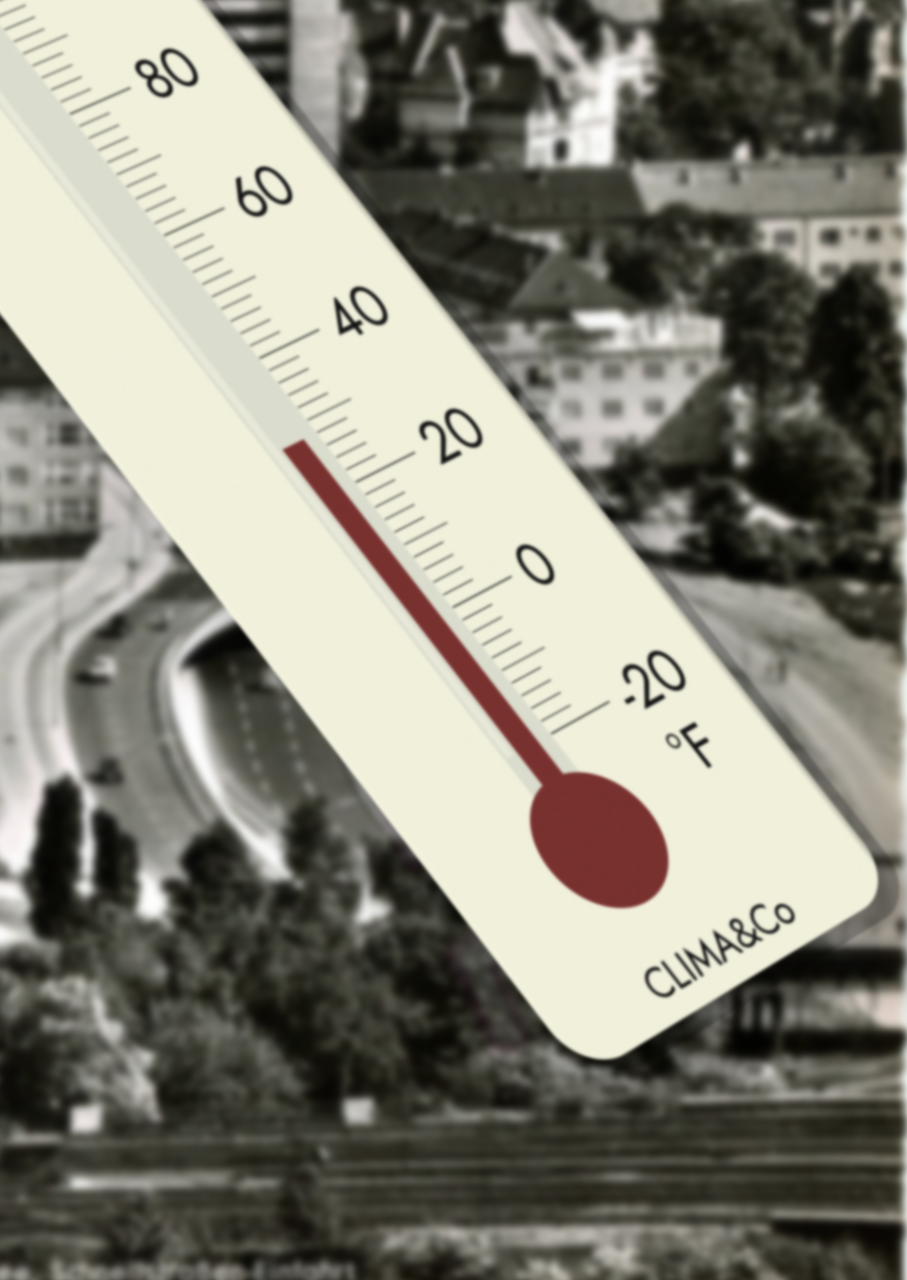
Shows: 28 °F
